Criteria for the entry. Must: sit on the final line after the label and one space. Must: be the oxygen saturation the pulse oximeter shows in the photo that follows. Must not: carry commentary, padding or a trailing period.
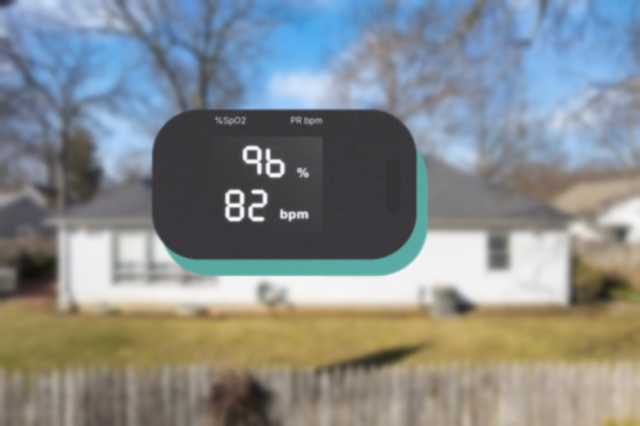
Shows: 96 %
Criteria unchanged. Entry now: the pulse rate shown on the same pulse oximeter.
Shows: 82 bpm
